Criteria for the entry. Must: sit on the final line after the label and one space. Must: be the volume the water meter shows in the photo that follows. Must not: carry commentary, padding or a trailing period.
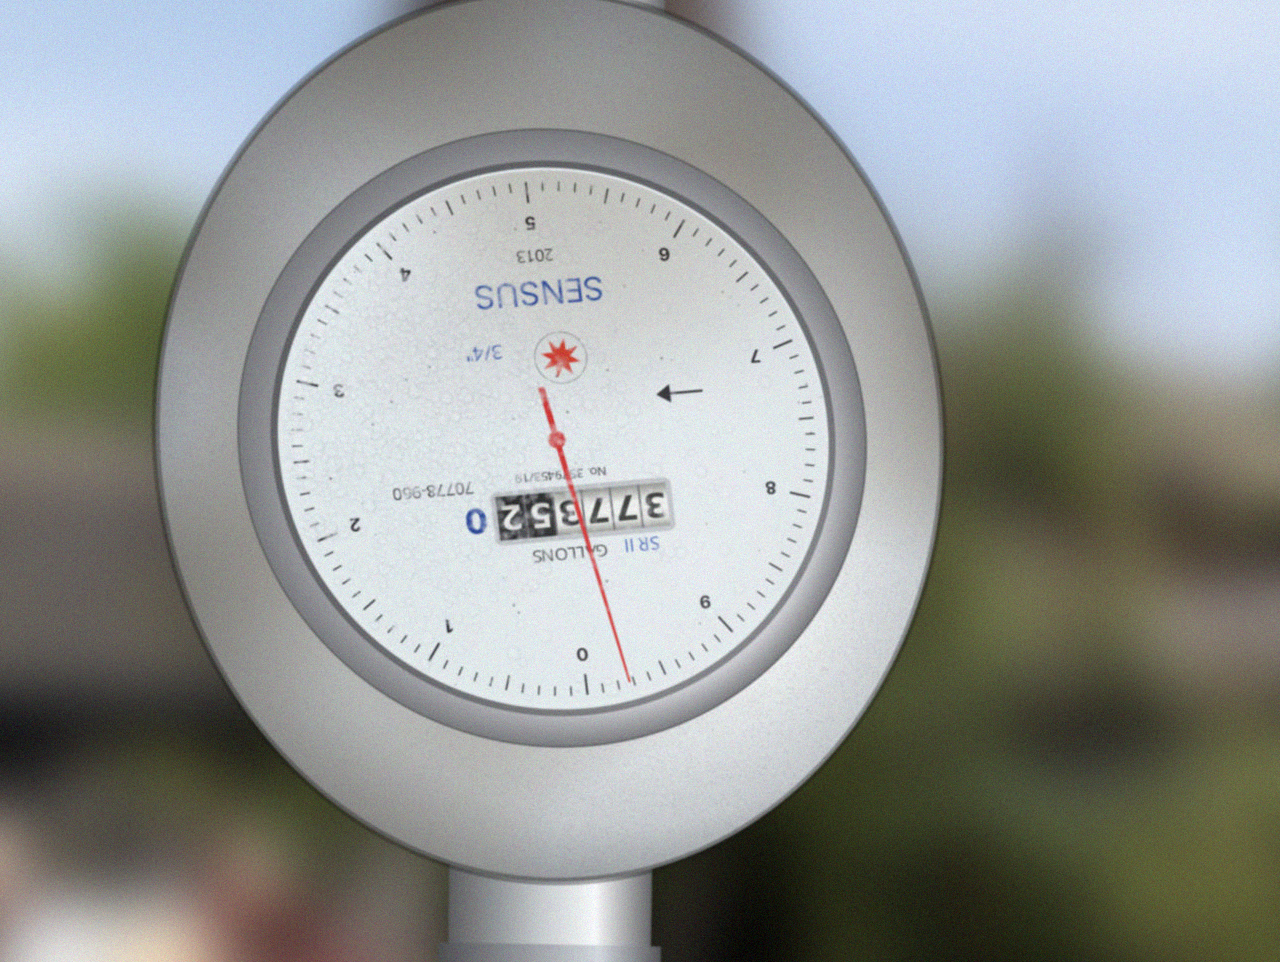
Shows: 3773519.7 gal
